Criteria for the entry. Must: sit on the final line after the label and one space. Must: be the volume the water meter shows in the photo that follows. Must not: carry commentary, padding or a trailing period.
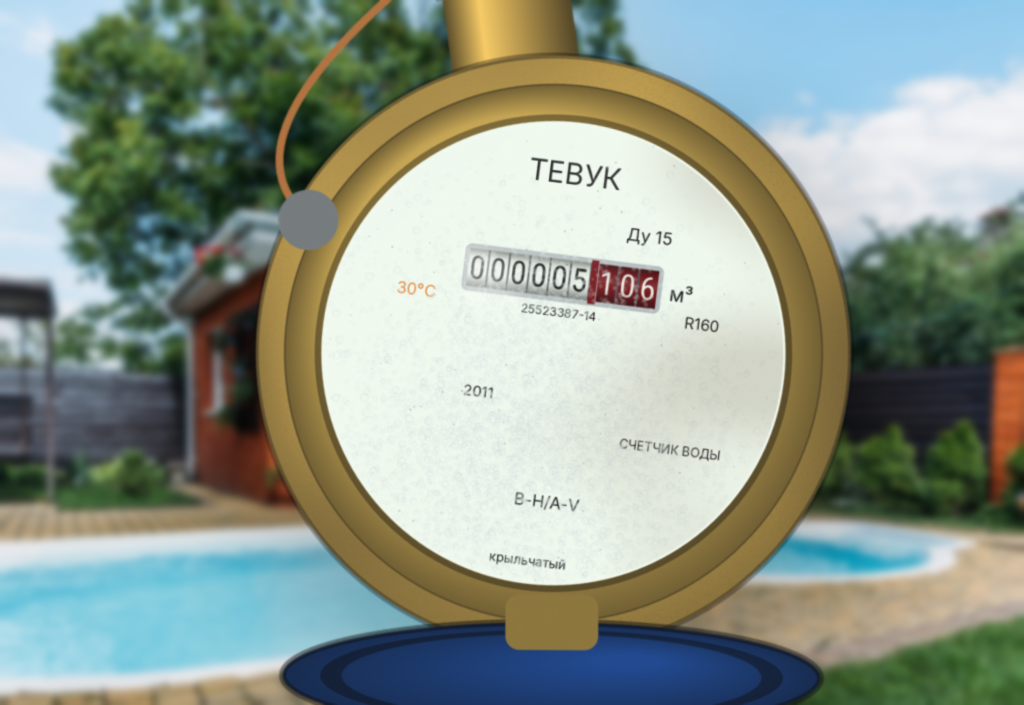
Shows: 5.106 m³
